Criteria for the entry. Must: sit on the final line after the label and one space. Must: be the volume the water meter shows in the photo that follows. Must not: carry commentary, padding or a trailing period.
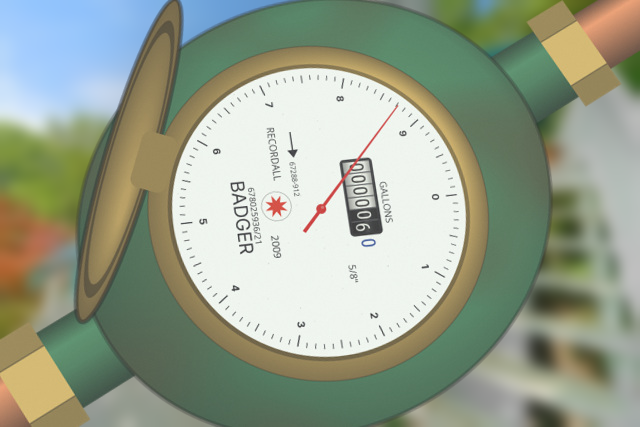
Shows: 58.7 gal
